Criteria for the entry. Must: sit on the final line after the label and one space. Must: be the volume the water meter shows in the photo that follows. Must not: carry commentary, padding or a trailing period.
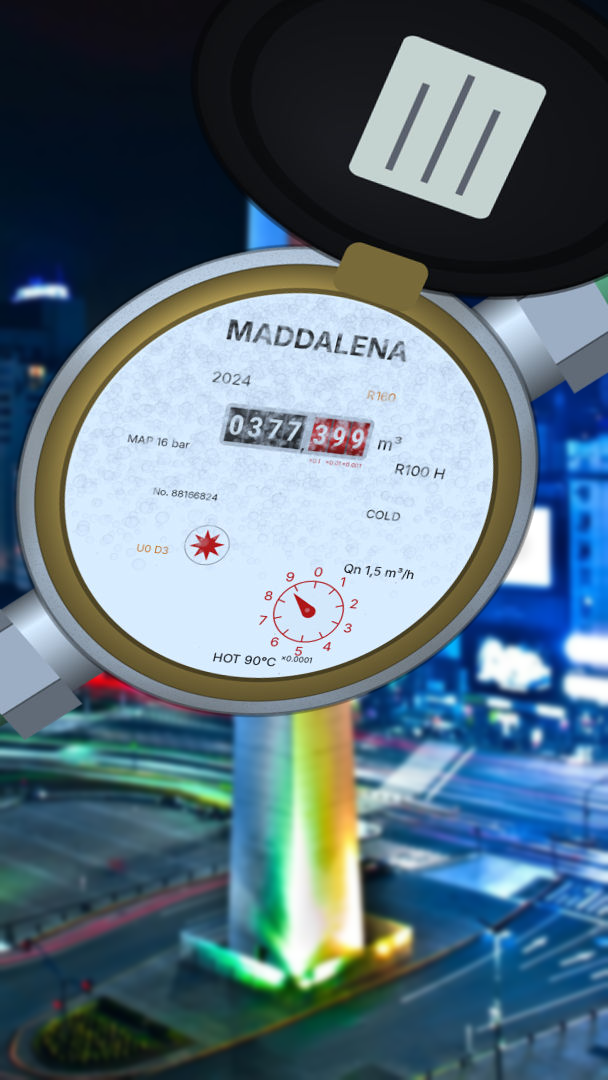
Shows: 377.3998 m³
